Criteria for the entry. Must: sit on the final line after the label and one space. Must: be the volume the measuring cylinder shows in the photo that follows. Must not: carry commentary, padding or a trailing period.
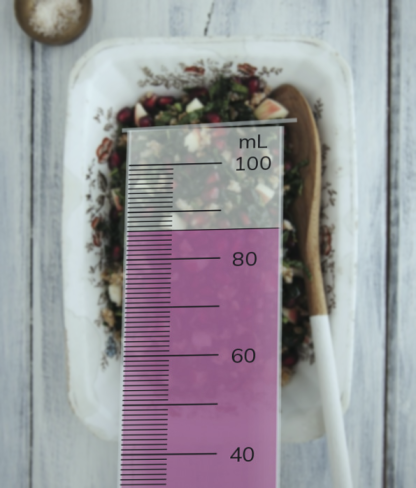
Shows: 86 mL
